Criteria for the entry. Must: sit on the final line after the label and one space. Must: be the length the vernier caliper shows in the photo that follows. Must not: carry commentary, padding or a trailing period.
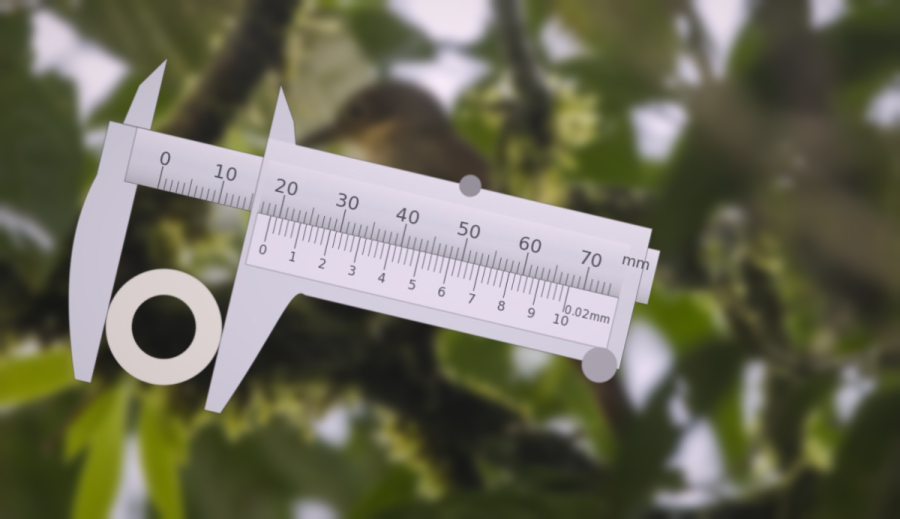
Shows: 18.6 mm
